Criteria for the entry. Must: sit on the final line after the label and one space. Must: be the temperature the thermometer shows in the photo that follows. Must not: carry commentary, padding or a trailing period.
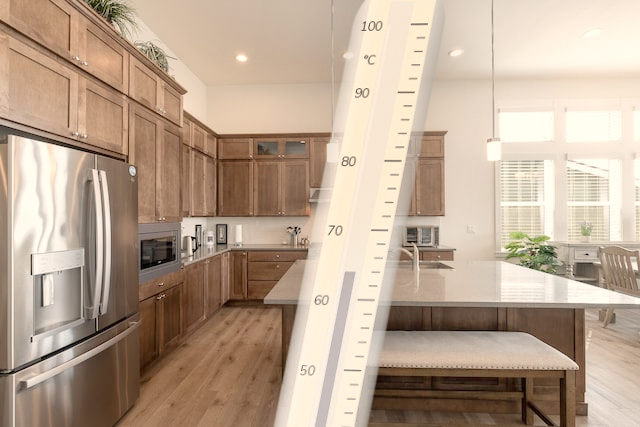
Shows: 64 °C
